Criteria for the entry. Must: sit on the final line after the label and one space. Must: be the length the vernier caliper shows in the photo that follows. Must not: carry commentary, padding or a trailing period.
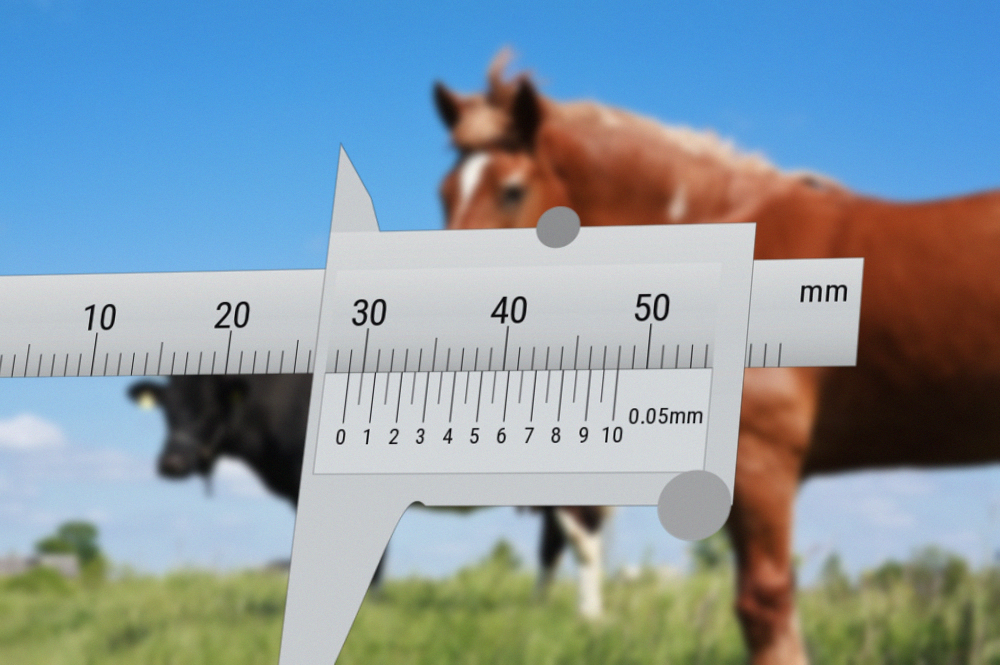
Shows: 29.0 mm
